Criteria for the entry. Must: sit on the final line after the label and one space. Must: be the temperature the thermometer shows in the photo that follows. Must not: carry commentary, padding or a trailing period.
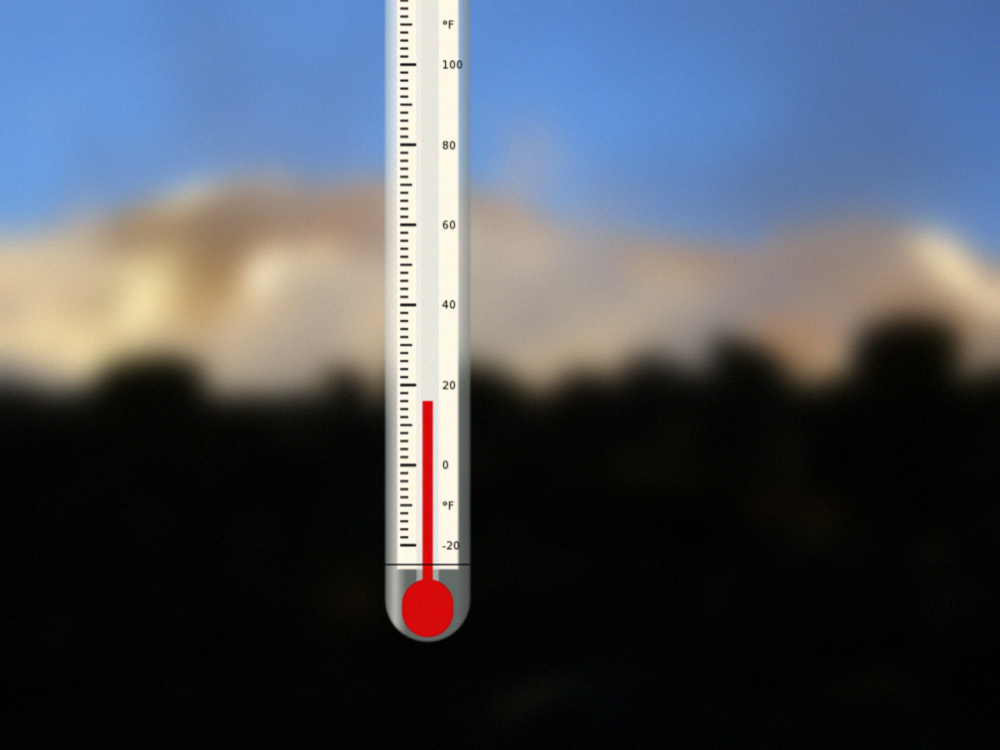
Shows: 16 °F
